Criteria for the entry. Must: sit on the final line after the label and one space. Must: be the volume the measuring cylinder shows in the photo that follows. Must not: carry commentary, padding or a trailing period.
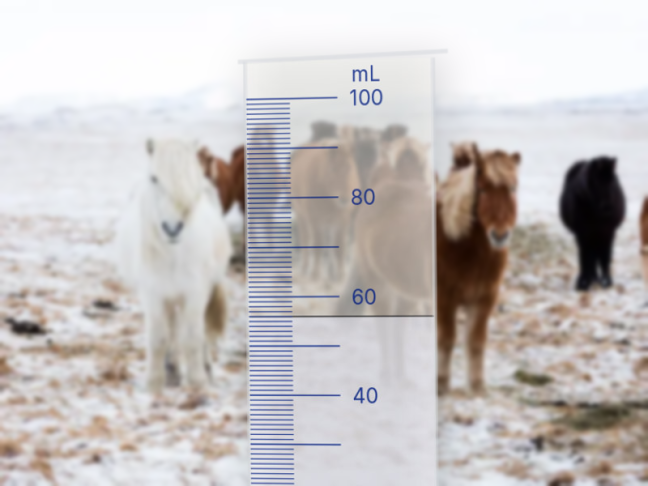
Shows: 56 mL
